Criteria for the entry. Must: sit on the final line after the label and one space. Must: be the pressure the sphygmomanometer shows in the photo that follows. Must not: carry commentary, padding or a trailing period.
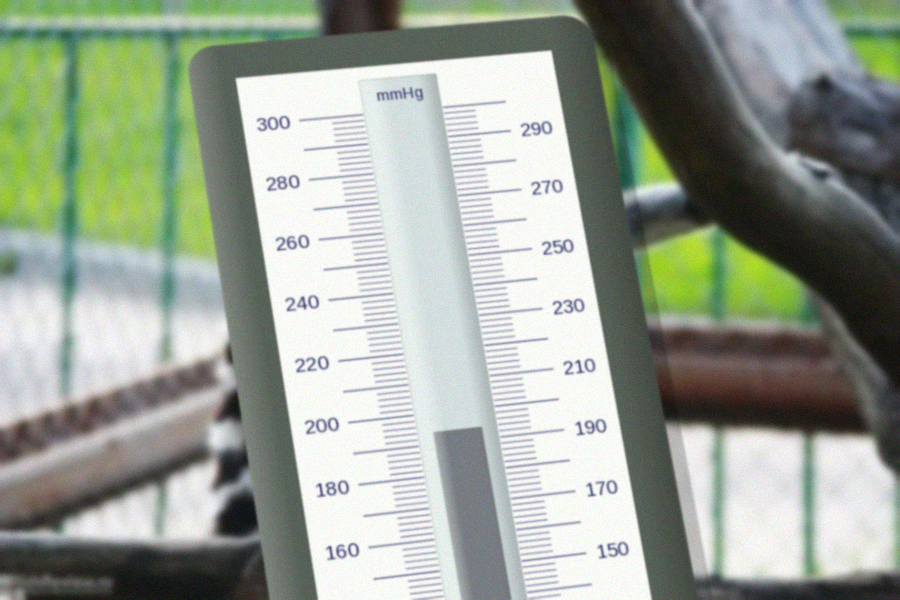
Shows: 194 mmHg
